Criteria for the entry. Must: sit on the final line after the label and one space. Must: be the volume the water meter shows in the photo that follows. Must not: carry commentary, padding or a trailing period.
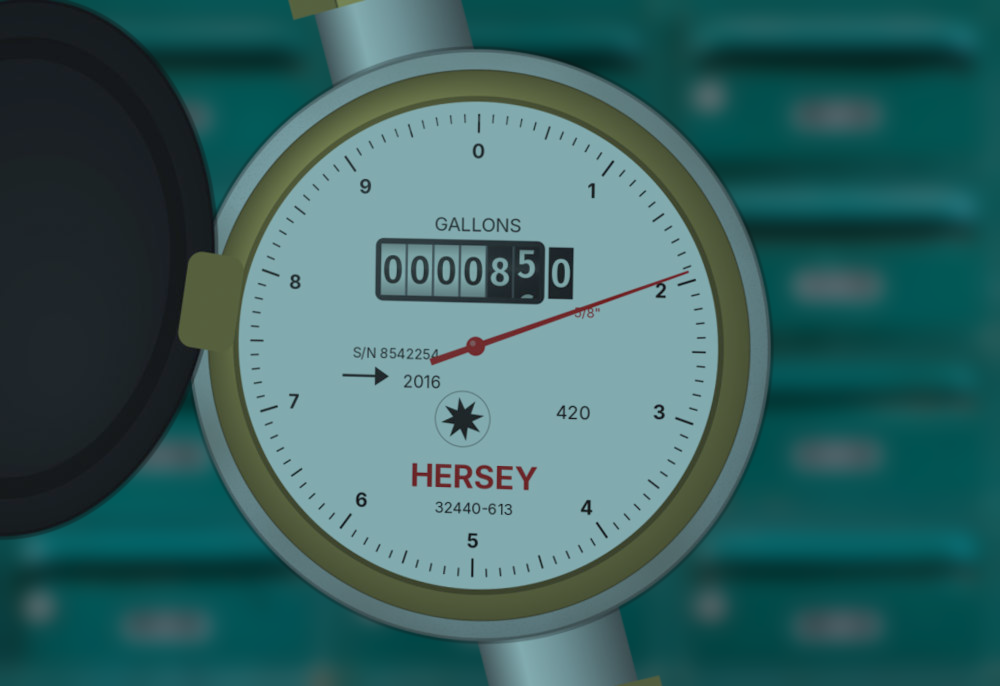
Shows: 851.9 gal
